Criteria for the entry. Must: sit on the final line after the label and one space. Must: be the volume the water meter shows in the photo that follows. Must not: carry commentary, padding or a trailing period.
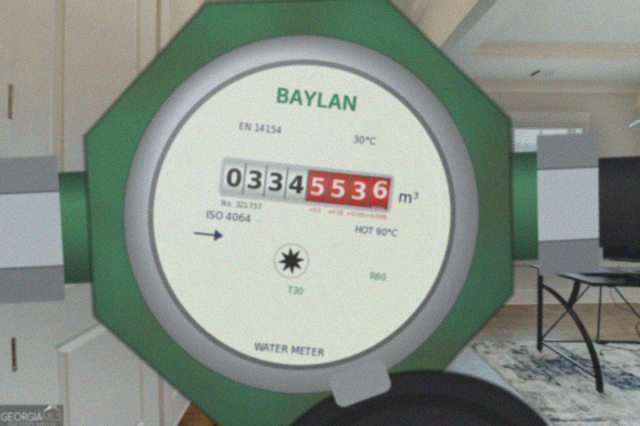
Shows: 334.5536 m³
